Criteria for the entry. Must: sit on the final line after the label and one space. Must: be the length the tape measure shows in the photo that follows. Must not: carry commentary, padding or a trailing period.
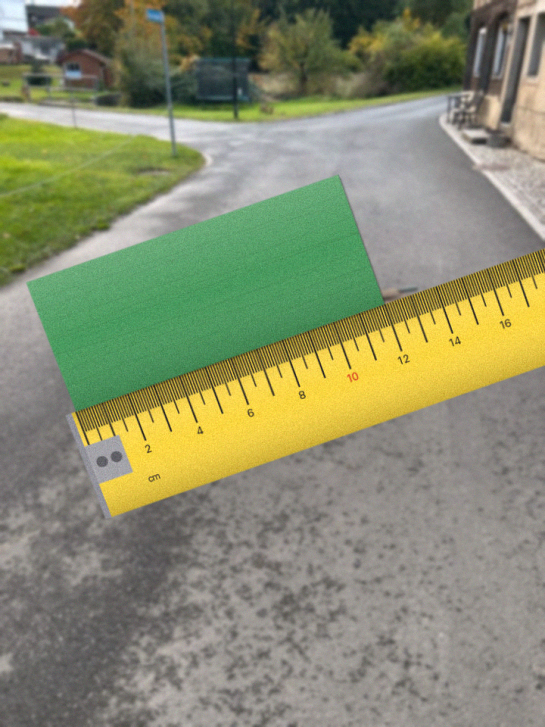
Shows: 12 cm
